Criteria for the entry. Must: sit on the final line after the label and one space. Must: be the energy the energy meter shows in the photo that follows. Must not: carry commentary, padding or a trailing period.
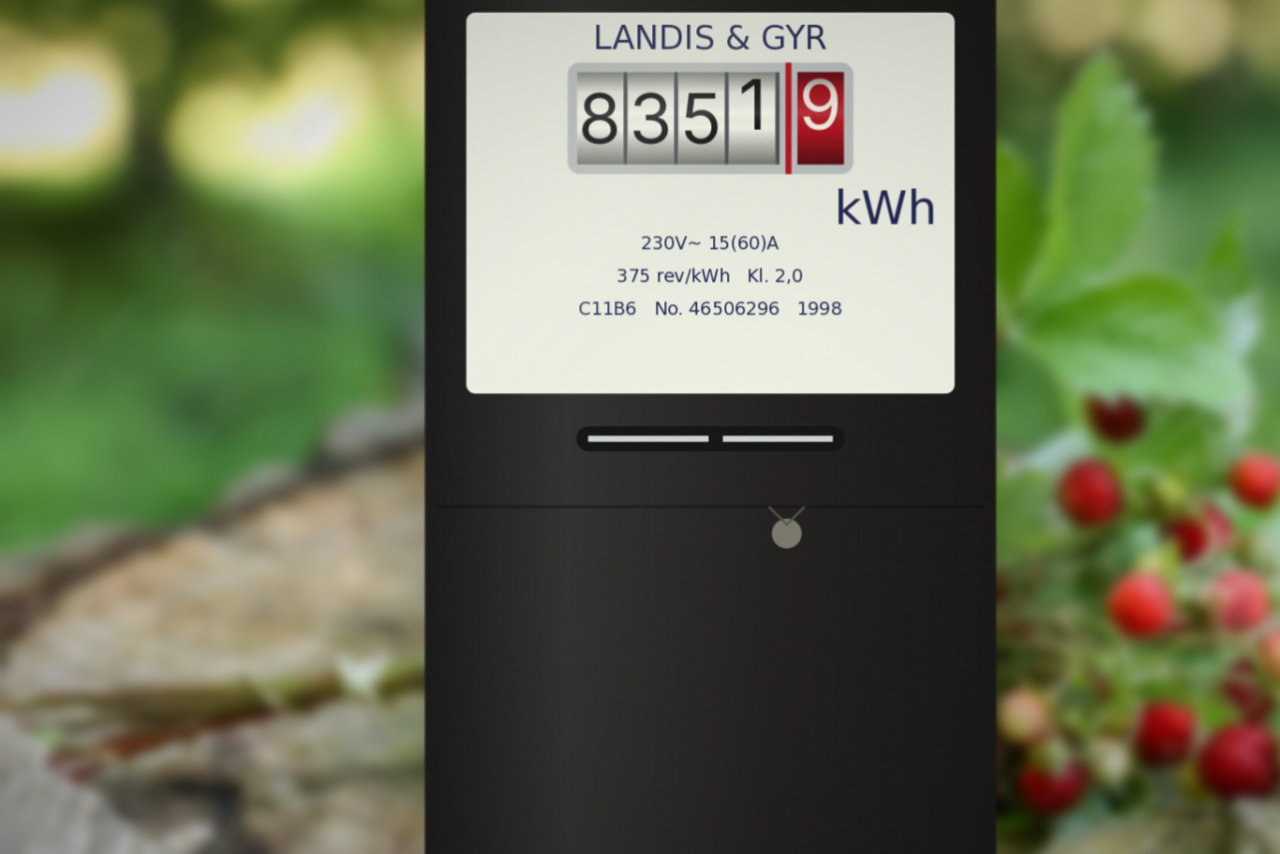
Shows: 8351.9 kWh
